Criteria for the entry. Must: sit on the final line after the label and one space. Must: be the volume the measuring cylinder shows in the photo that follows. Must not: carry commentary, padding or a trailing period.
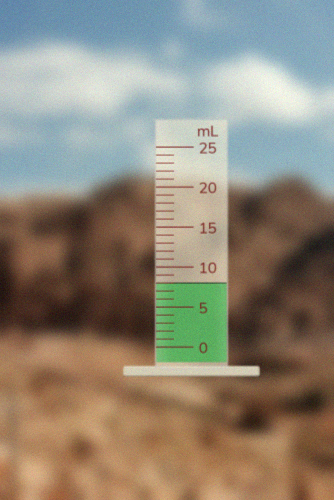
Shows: 8 mL
